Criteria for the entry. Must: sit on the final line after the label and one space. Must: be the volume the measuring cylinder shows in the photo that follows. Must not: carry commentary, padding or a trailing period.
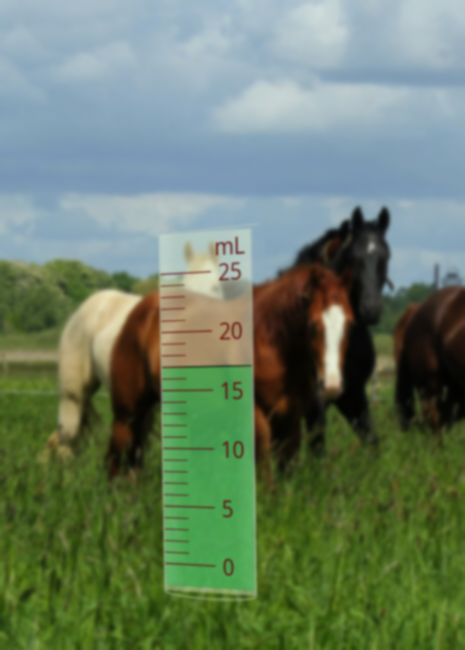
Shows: 17 mL
